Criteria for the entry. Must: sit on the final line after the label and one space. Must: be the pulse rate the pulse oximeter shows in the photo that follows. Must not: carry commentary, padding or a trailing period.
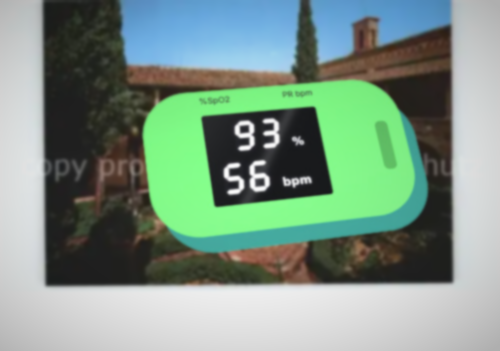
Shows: 56 bpm
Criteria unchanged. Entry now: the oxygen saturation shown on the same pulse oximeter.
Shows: 93 %
